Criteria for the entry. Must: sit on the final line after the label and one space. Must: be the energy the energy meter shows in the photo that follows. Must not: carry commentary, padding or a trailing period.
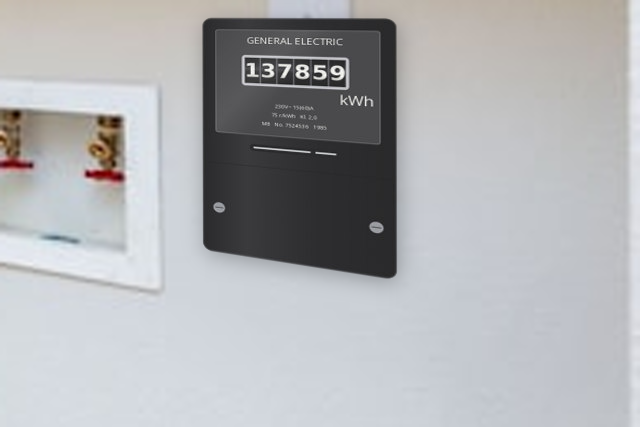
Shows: 137859 kWh
